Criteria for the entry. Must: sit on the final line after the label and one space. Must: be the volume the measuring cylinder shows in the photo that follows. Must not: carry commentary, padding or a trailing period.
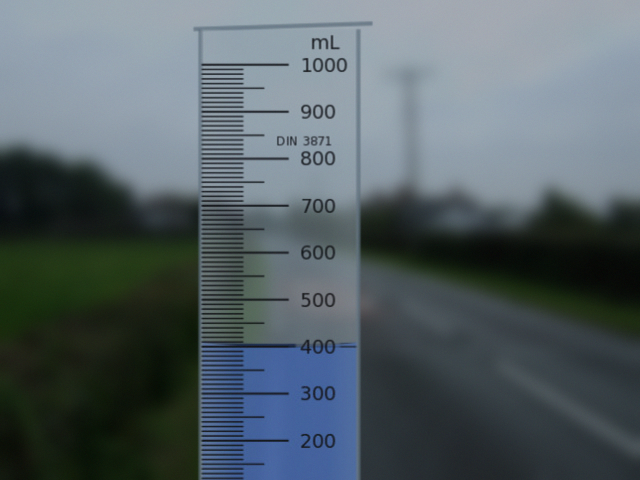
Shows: 400 mL
